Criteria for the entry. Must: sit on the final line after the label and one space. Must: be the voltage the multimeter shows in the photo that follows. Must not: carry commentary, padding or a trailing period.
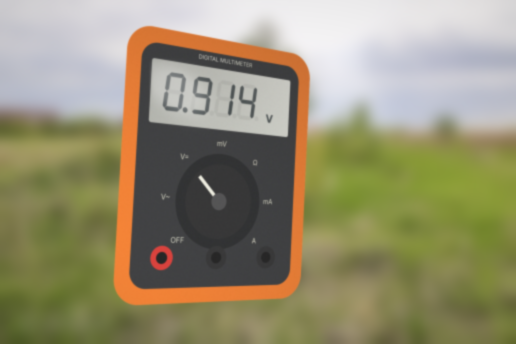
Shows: 0.914 V
